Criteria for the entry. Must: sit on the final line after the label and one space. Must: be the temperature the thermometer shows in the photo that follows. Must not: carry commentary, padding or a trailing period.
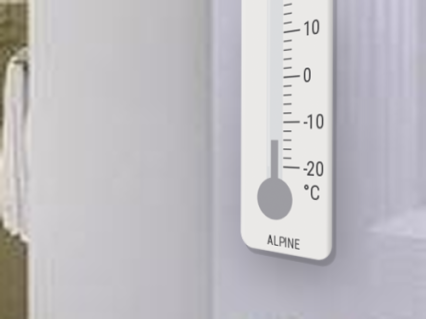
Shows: -14 °C
